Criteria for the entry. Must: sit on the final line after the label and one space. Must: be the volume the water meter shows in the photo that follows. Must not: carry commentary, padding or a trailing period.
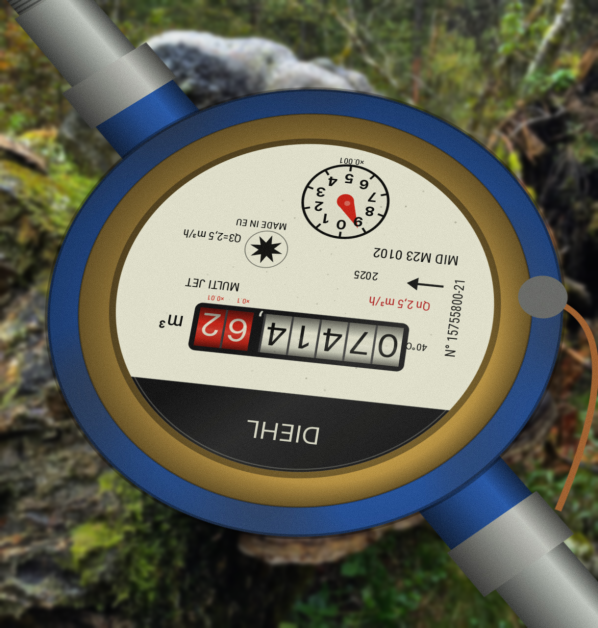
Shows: 7414.619 m³
